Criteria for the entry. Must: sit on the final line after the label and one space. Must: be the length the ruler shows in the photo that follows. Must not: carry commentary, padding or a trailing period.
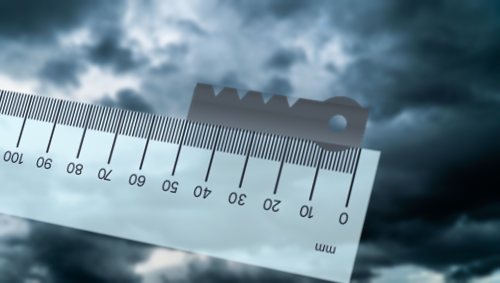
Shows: 50 mm
